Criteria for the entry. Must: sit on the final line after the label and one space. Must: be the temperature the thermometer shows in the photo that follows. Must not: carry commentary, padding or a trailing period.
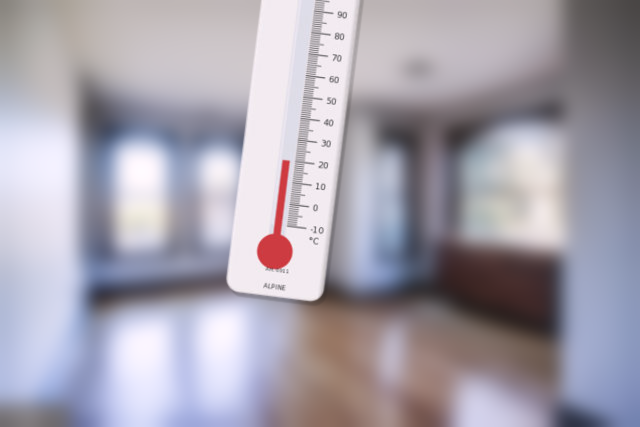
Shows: 20 °C
